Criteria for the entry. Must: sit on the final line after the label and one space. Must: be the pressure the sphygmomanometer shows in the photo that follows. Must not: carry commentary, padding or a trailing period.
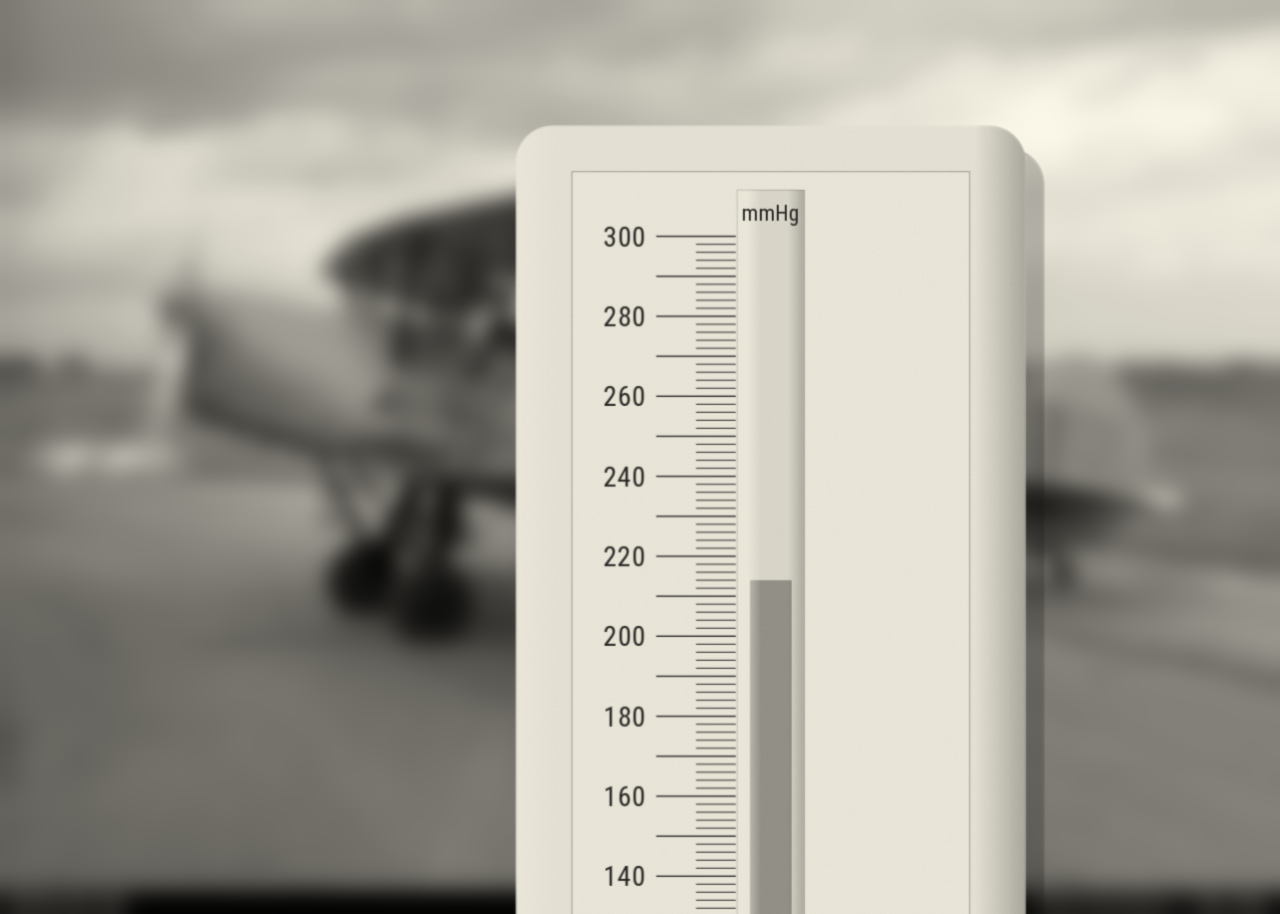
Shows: 214 mmHg
